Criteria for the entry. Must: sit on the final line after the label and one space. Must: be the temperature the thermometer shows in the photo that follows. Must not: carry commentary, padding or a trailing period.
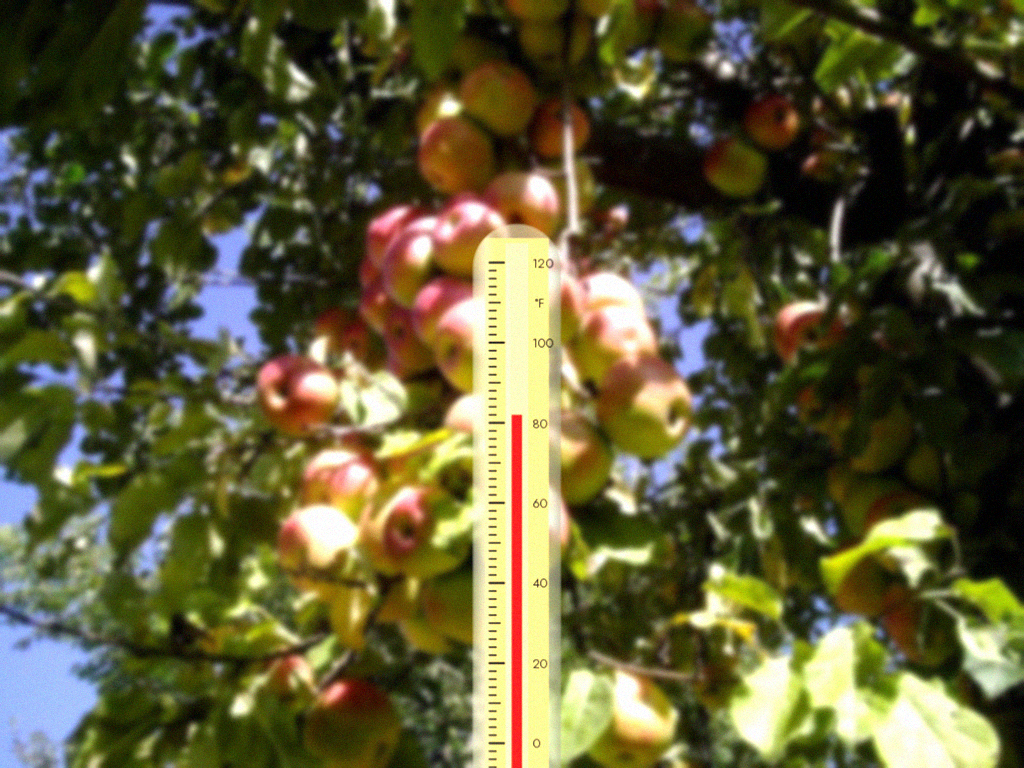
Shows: 82 °F
